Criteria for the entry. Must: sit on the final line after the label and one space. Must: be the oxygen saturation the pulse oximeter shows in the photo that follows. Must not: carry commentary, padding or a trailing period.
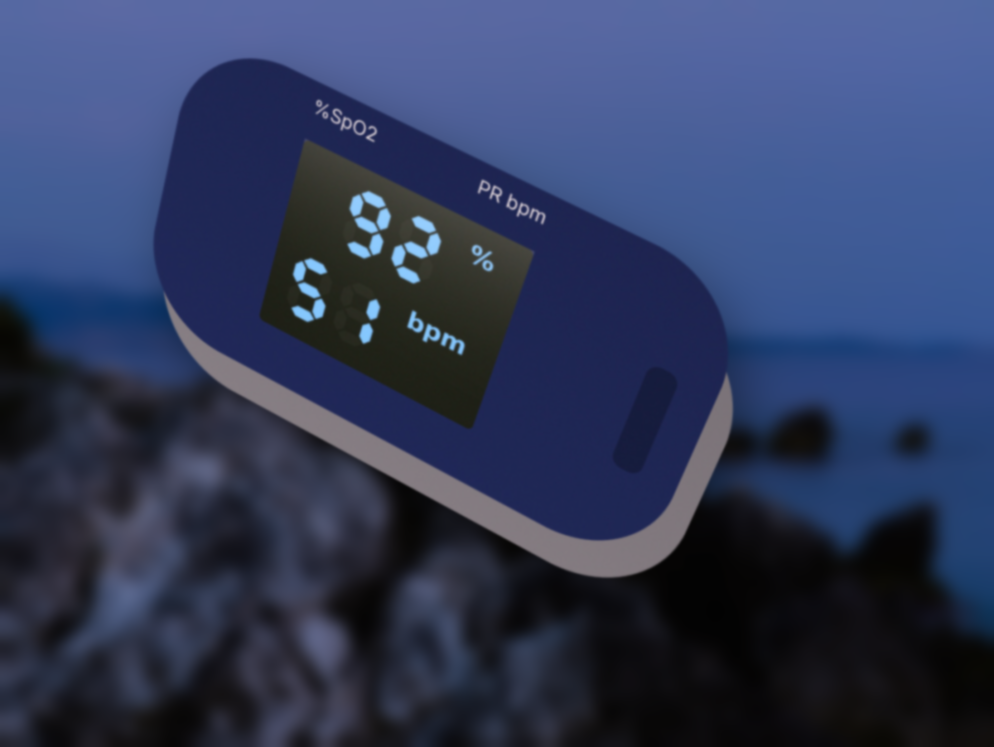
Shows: 92 %
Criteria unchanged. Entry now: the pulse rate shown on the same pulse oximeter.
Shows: 51 bpm
